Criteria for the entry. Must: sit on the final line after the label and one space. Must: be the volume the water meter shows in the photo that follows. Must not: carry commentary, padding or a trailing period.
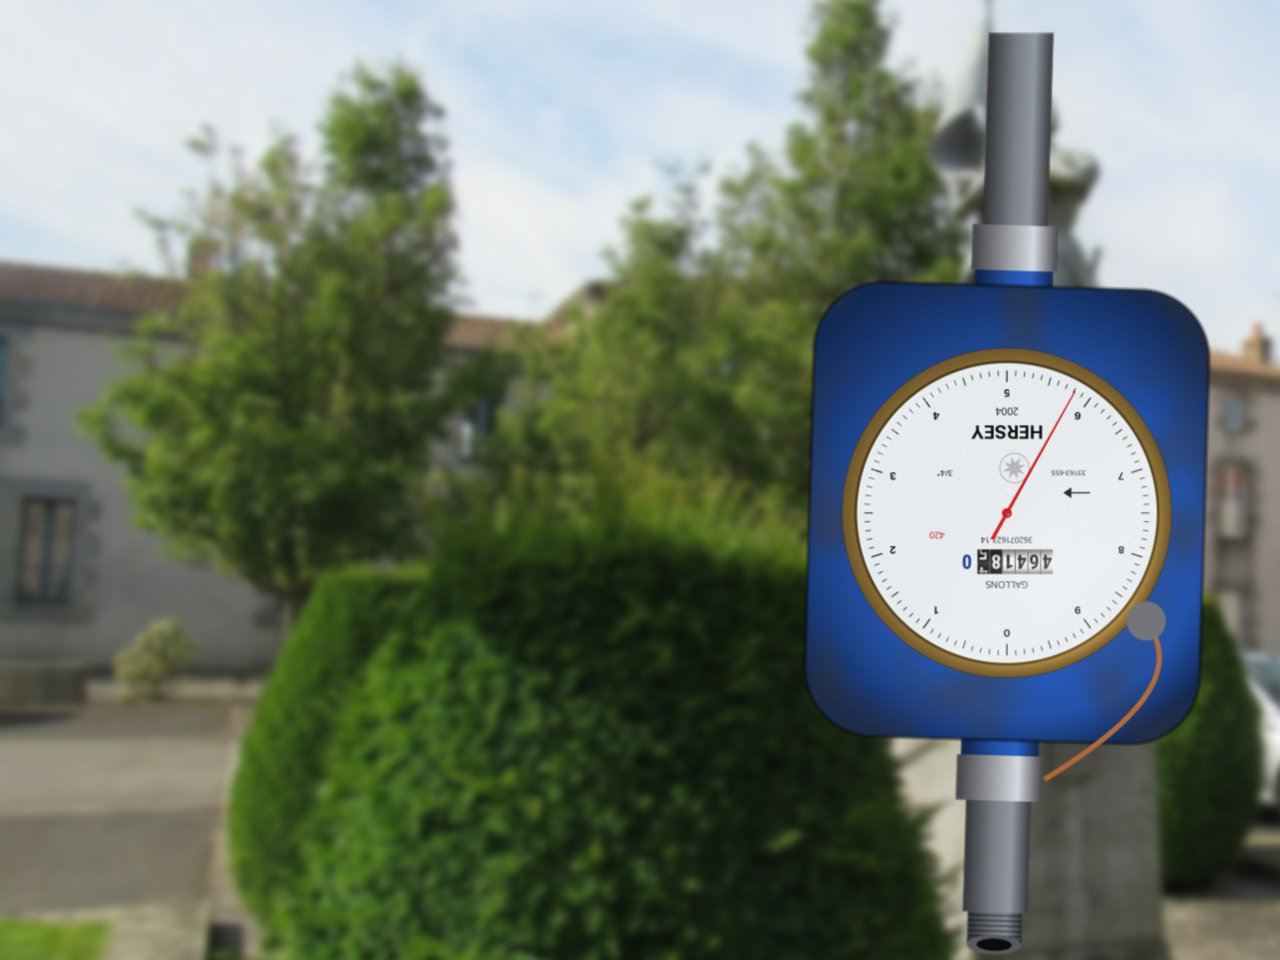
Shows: 4641845.8 gal
